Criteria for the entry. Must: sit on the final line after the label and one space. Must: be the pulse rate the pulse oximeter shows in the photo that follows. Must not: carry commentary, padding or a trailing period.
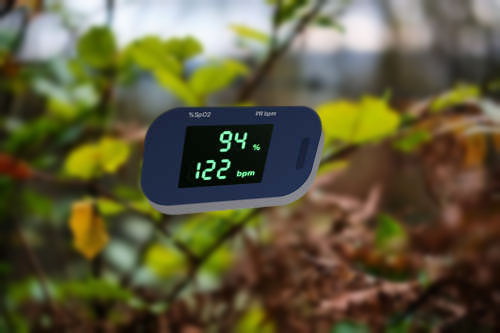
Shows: 122 bpm
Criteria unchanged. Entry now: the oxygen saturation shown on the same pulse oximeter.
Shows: 94 %
